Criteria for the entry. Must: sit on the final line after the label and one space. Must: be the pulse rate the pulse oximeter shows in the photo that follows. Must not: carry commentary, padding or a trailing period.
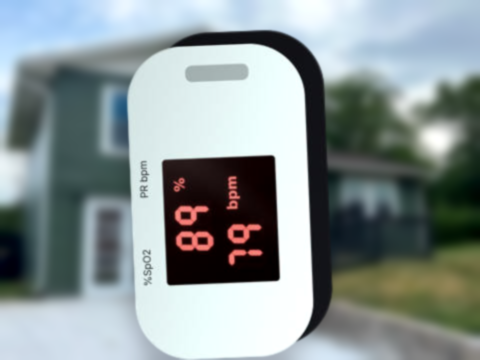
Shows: 79 bpm
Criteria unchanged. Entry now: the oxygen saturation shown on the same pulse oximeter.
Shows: 89 %
